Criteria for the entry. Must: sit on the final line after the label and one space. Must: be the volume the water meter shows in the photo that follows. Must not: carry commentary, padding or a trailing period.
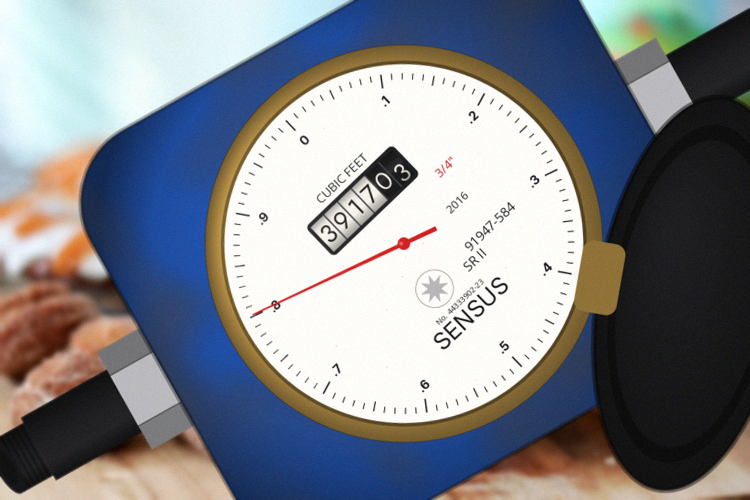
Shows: 391702.80 ft³
